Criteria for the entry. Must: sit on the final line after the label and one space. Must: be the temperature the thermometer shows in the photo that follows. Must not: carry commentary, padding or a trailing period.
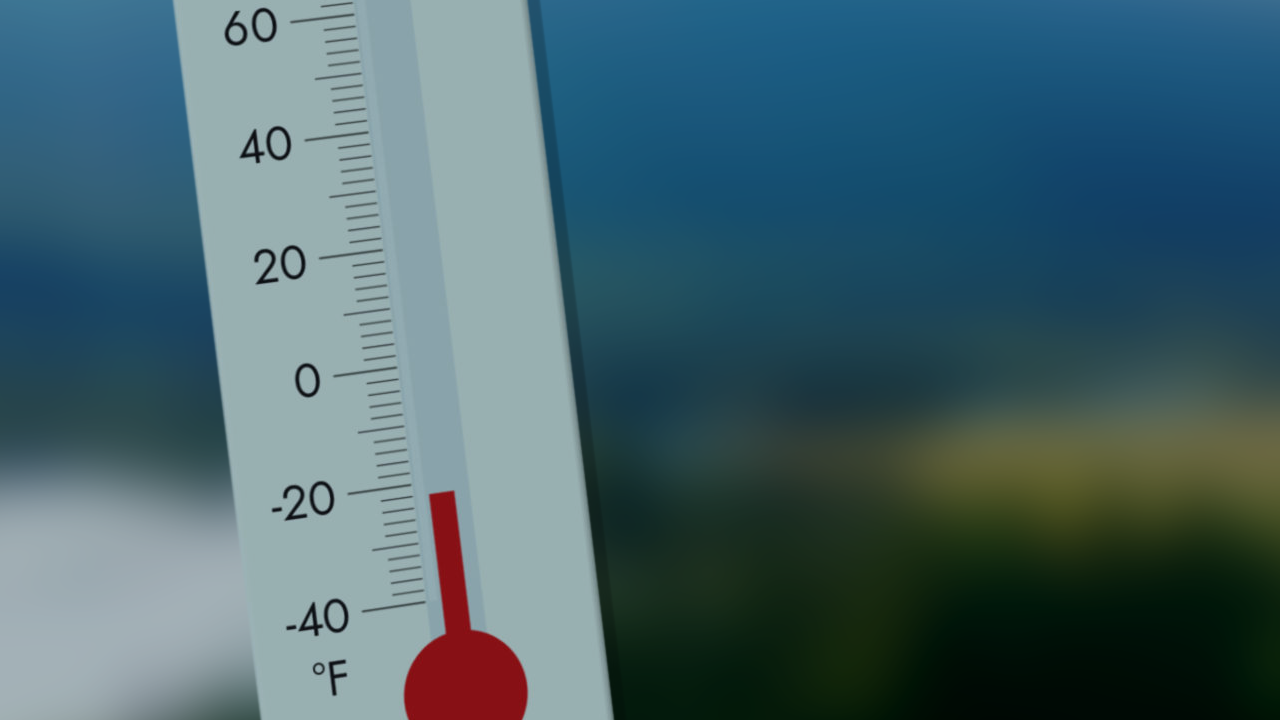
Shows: -22 °F
